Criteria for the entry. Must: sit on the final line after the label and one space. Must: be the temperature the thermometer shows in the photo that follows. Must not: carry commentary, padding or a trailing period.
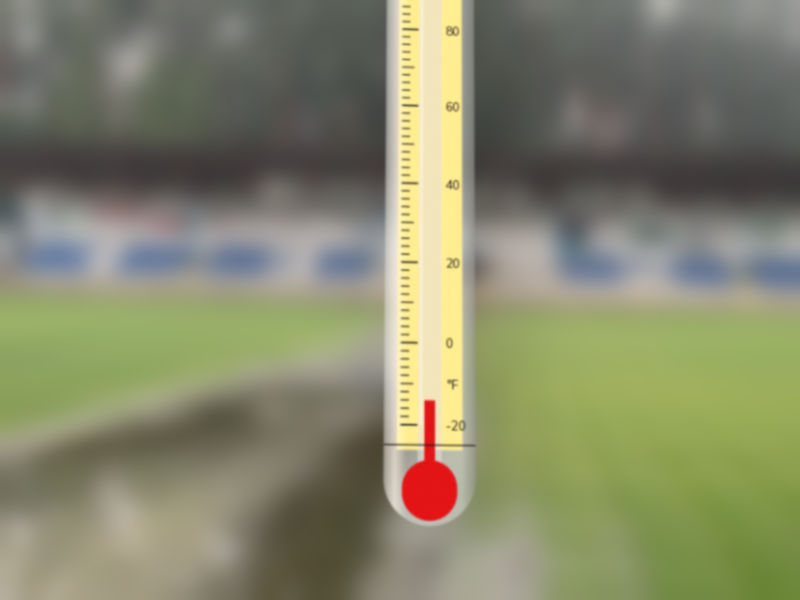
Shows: -14 °F
